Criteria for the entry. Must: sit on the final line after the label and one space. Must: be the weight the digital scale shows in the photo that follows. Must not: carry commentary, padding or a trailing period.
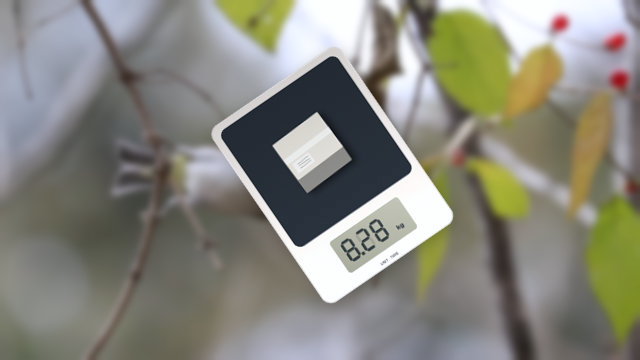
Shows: 8.28 kg
